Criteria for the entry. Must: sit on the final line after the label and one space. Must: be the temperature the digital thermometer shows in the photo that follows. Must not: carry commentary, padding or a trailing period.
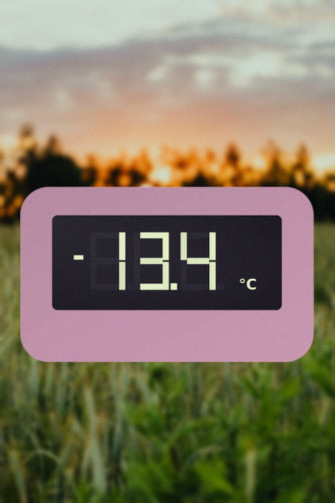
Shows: -13.4 °C
